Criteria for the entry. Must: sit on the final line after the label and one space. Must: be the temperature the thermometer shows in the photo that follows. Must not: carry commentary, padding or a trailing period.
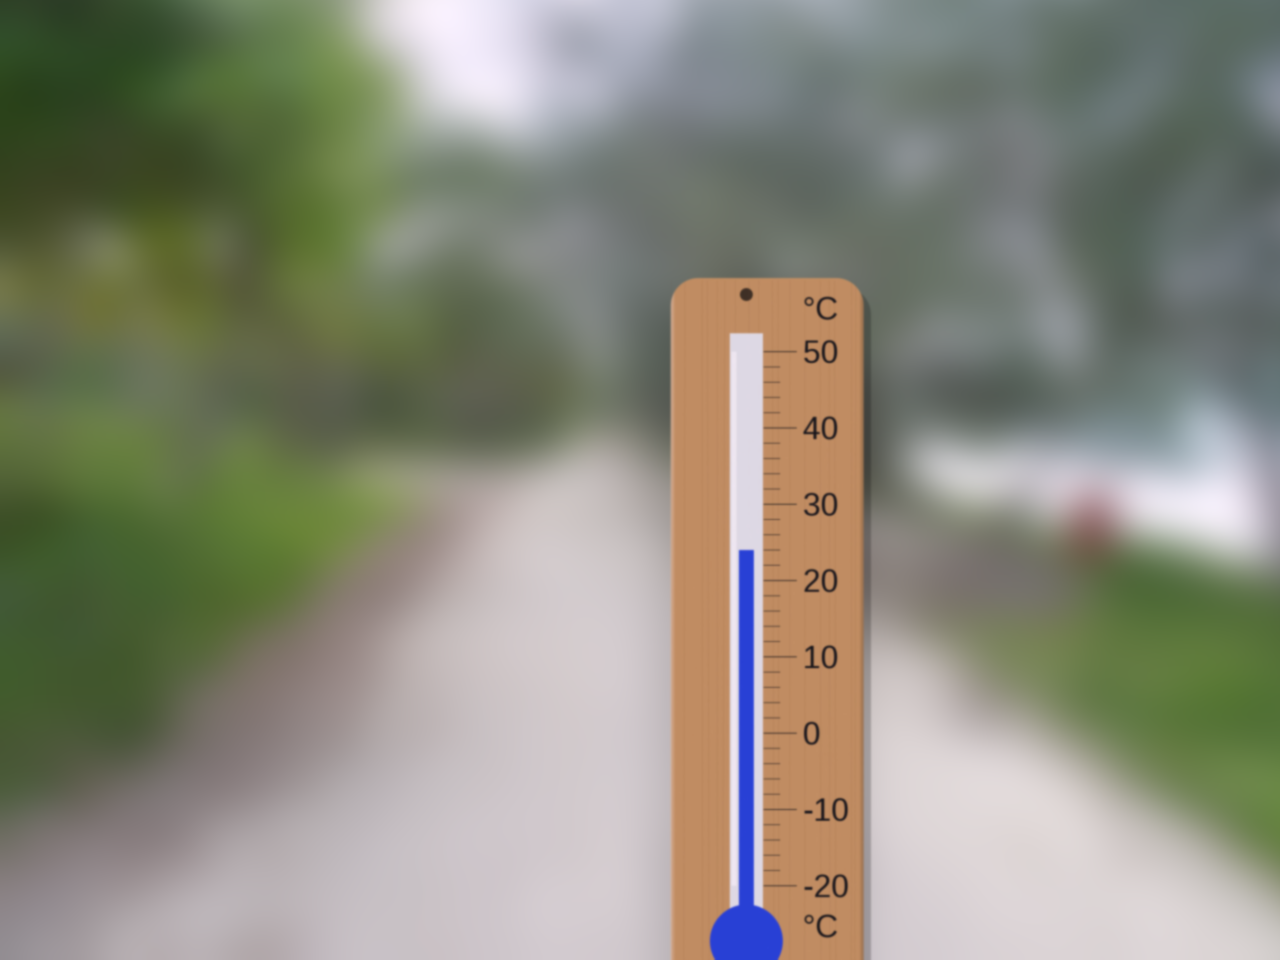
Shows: 24 °C
